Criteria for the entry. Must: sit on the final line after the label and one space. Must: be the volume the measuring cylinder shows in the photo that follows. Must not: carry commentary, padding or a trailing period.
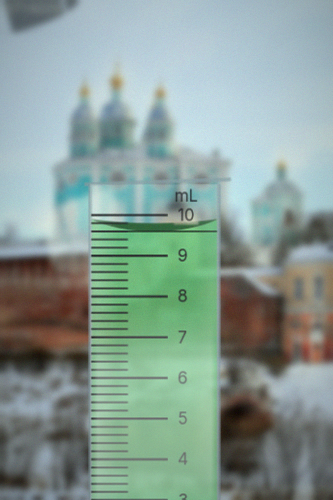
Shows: 9.6 mL
